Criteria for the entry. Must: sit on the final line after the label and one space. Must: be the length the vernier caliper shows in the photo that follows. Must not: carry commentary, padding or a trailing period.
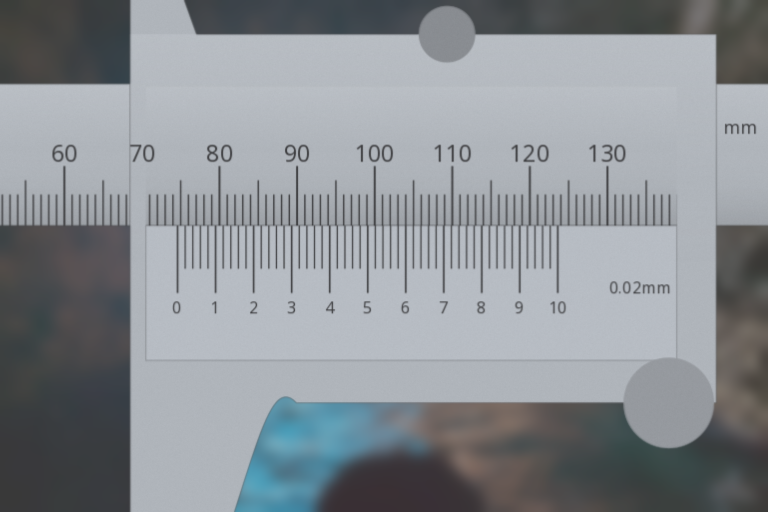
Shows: 74.6 mm
